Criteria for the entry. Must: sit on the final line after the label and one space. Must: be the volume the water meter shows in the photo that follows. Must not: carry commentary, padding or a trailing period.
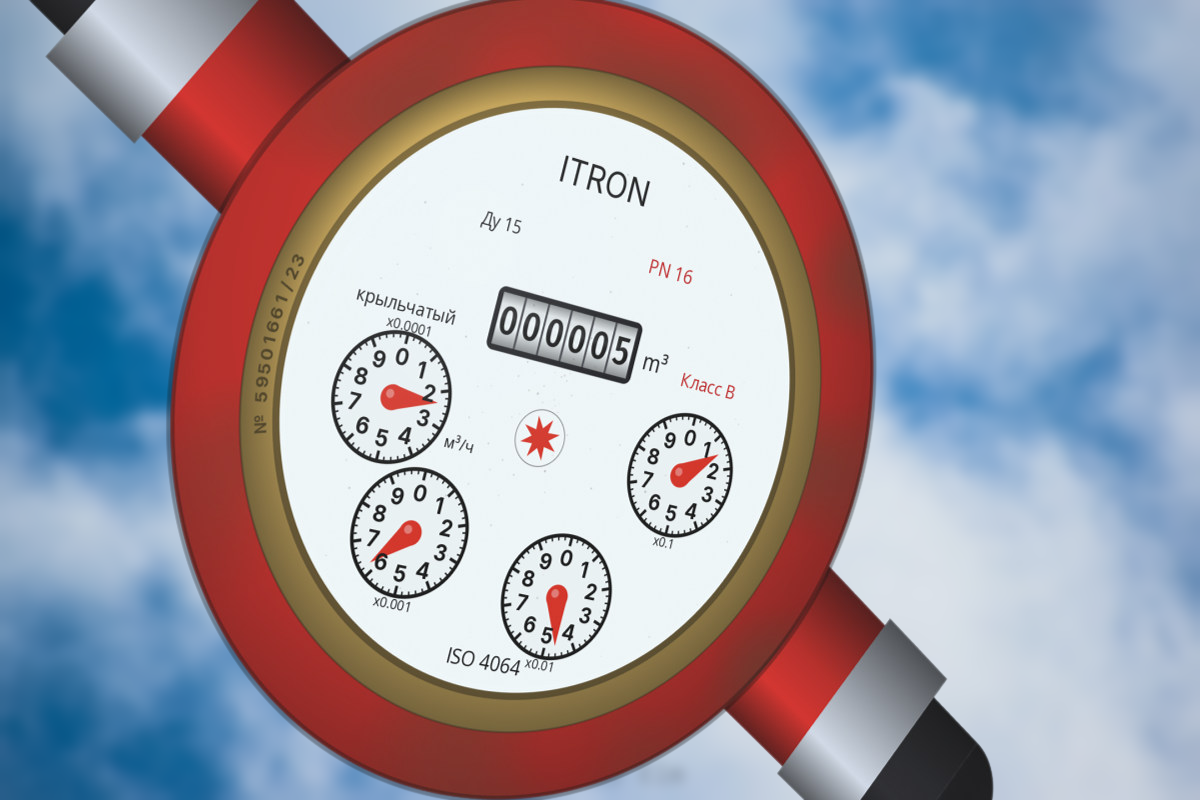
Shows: 5.1462 m³
